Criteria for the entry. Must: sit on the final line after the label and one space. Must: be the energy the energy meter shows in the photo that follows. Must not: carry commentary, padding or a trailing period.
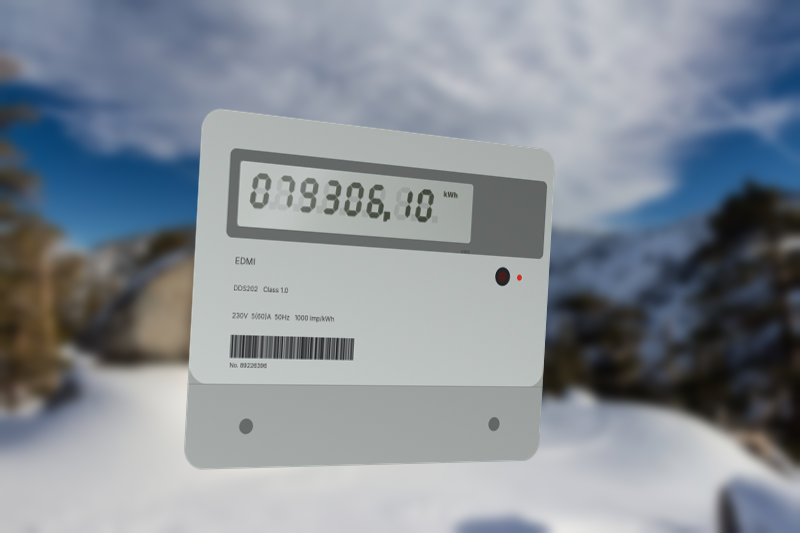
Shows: 79306.10 kWh
